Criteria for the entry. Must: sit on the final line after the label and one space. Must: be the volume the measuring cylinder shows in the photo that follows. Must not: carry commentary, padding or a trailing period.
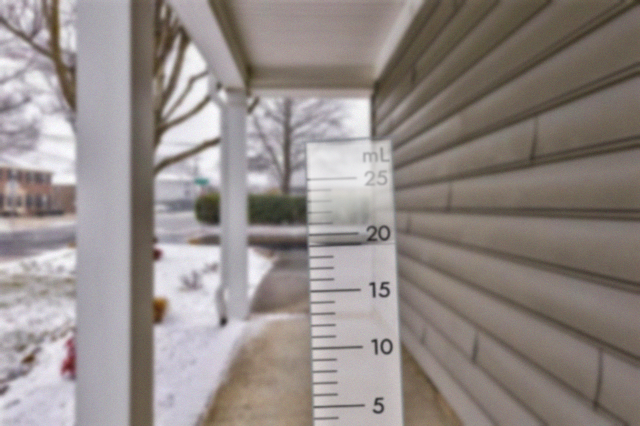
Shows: 19 mL
